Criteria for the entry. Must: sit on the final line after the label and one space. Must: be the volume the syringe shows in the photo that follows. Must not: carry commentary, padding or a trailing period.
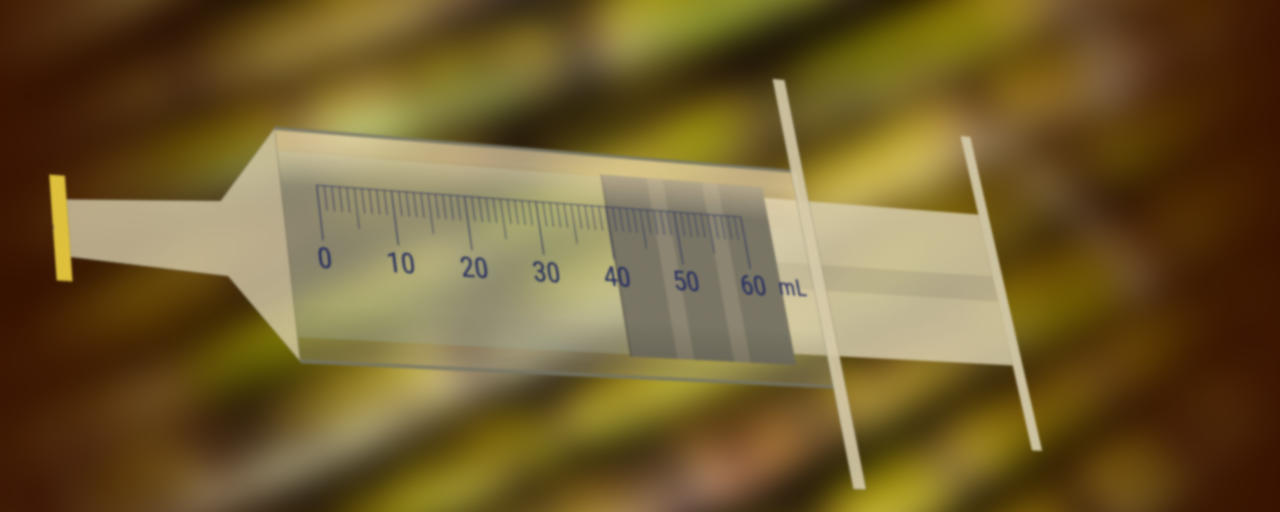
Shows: 40 mL
